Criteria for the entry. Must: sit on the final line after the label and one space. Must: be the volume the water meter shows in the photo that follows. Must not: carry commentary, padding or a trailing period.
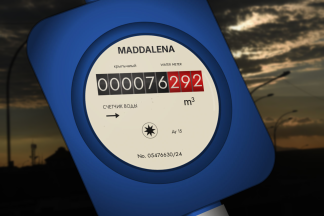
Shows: 76.292 m³
